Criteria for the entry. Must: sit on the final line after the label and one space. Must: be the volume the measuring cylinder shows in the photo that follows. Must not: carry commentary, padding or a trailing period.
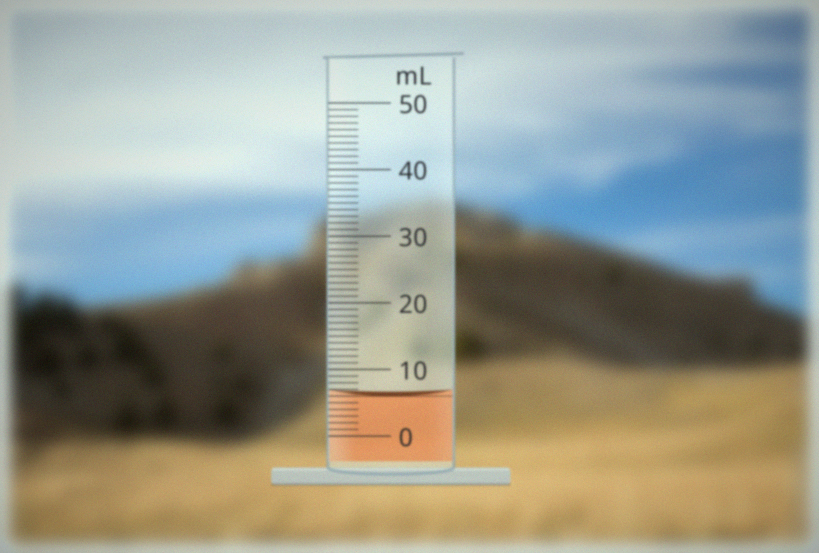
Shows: 6 mL
